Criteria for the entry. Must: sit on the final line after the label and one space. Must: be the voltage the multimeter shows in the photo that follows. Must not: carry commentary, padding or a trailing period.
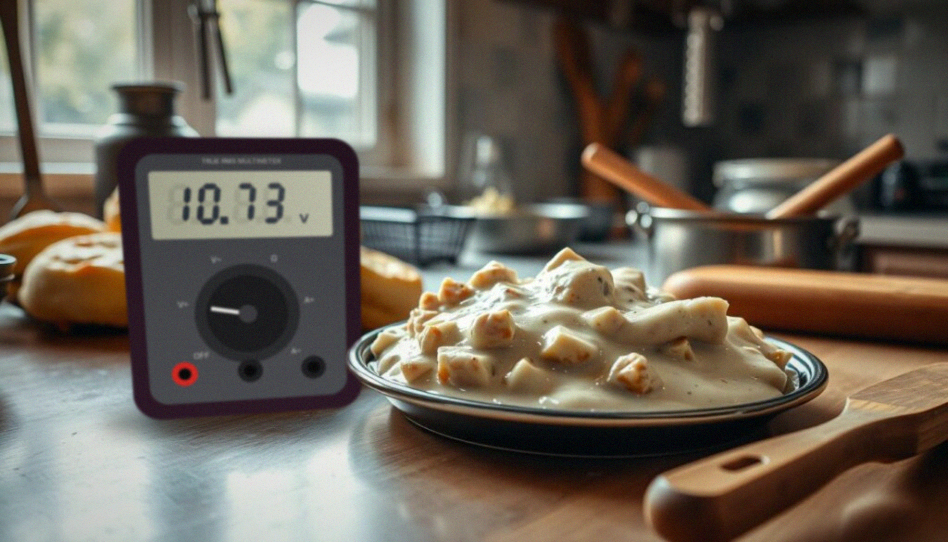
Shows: 10.73 V
